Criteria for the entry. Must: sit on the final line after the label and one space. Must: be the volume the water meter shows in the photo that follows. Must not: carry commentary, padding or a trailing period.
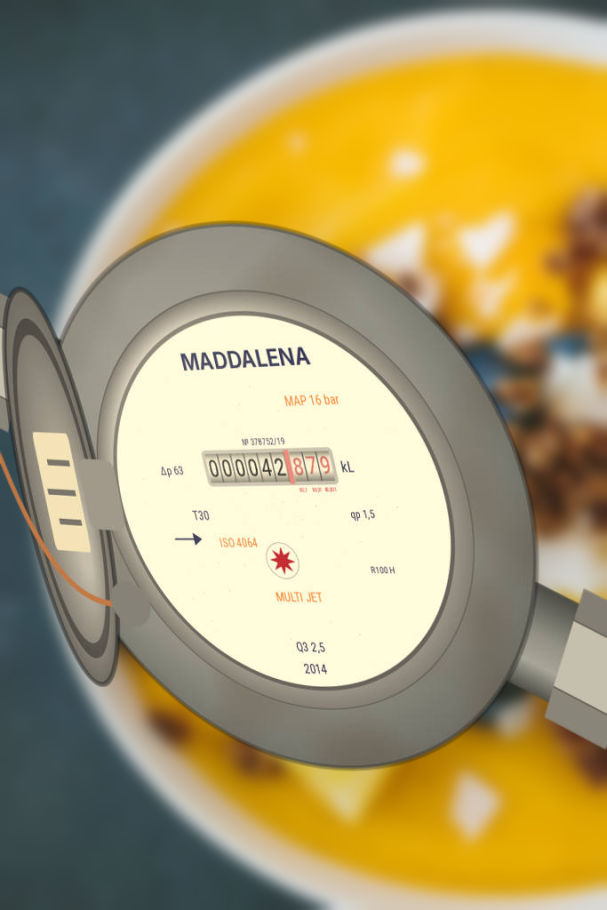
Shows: 42.879 kL
